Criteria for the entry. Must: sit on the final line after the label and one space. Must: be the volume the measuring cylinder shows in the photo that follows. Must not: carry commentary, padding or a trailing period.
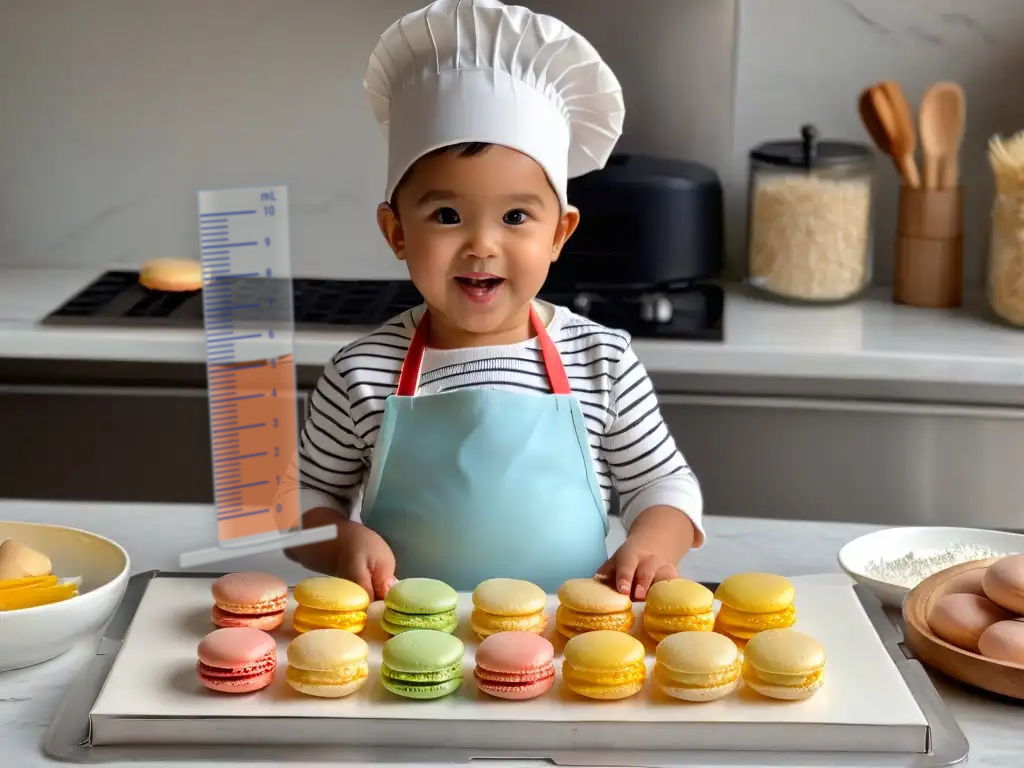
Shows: 5 mL
